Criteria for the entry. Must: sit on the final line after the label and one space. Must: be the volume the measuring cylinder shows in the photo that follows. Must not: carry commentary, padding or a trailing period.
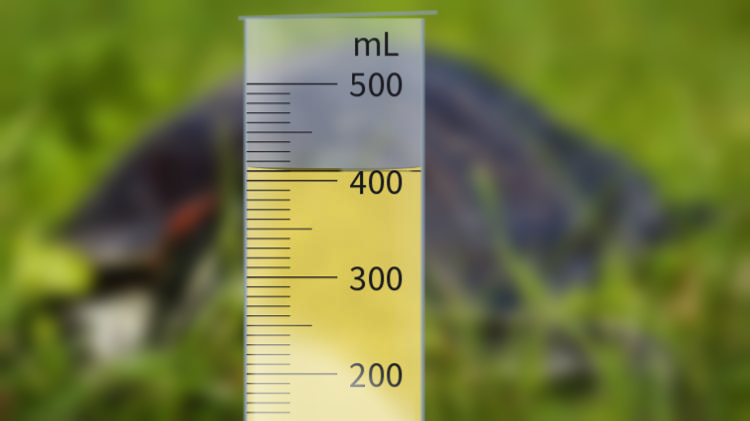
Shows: 410 mL
